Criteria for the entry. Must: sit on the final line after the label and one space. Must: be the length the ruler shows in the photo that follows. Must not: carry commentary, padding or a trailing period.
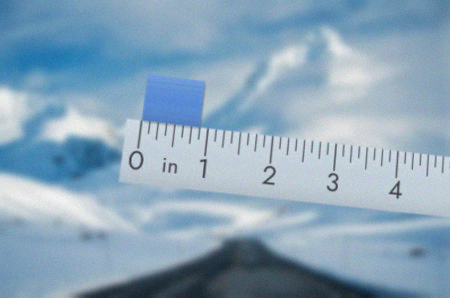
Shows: 0.875 in
